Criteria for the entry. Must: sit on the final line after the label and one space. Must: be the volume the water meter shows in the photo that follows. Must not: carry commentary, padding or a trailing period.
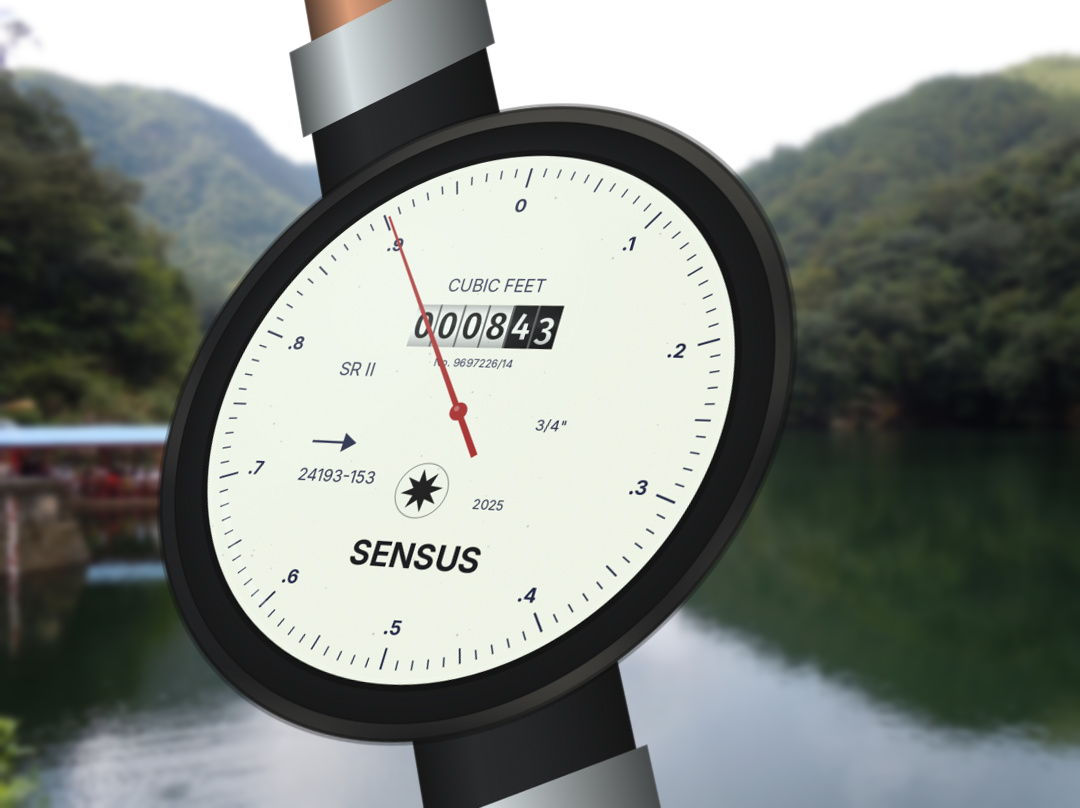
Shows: 842.90 ft³
